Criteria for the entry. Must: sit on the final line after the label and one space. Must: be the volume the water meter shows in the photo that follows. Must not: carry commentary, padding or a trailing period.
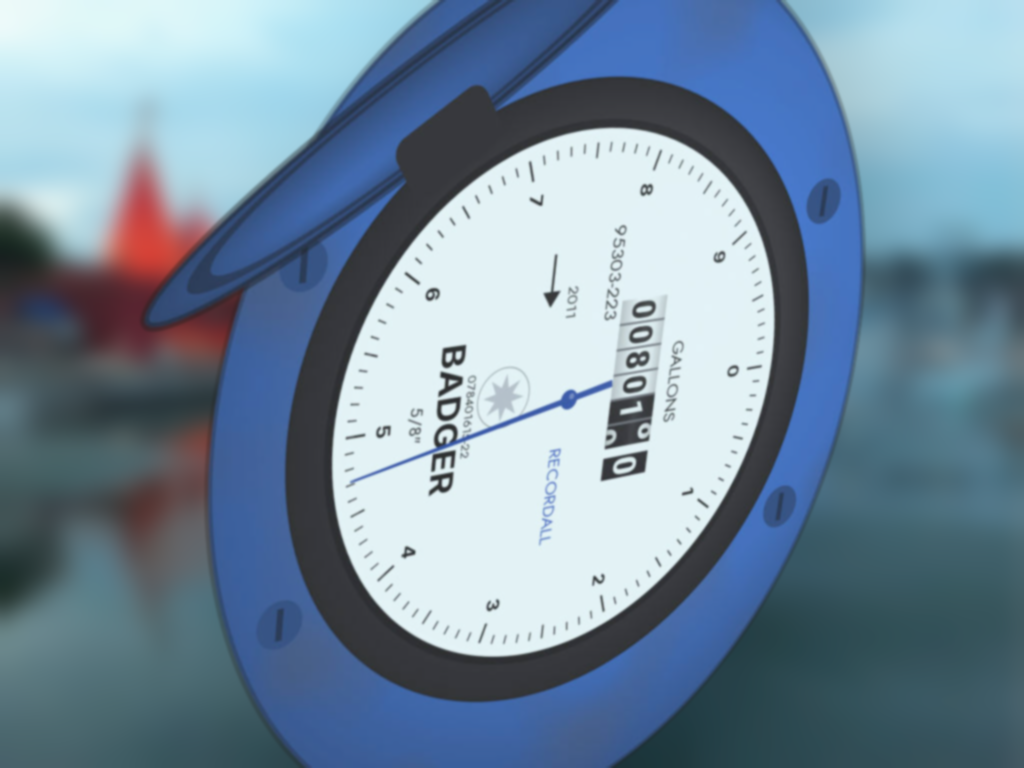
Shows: 80184.7 gal
